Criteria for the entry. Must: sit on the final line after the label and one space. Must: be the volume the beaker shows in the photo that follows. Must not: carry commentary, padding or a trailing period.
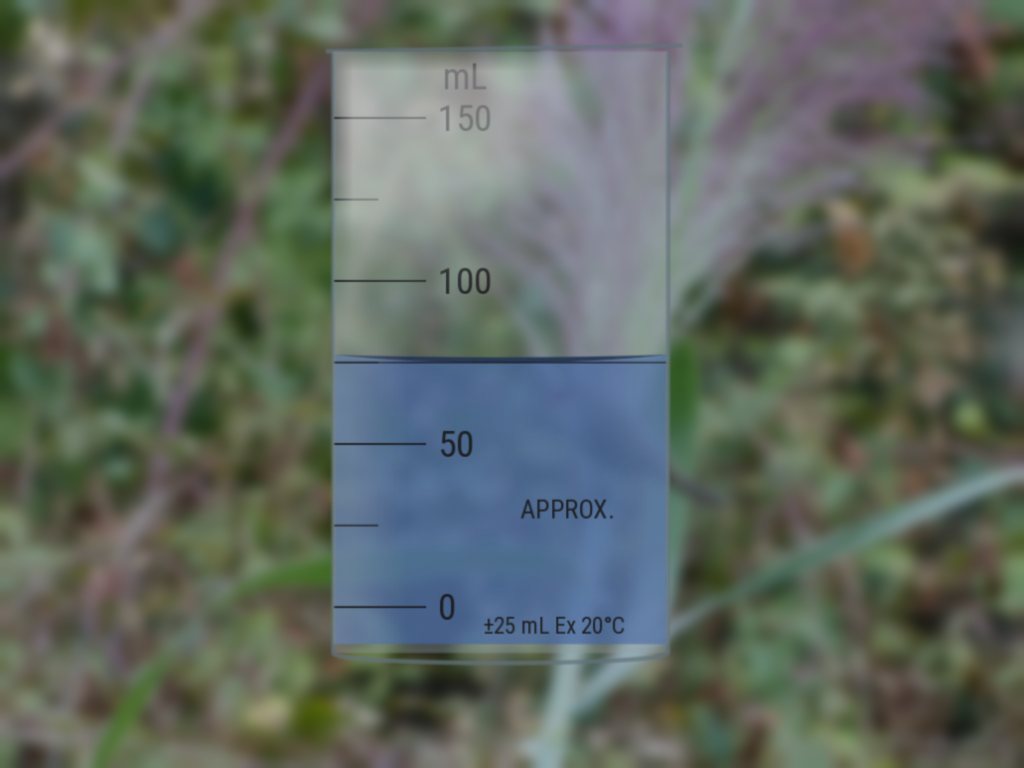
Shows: 75 mL
